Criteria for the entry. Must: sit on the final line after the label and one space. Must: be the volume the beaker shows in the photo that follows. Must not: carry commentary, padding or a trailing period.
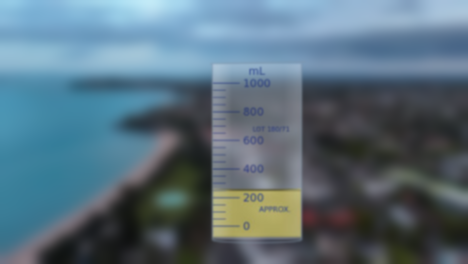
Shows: 250 mL
